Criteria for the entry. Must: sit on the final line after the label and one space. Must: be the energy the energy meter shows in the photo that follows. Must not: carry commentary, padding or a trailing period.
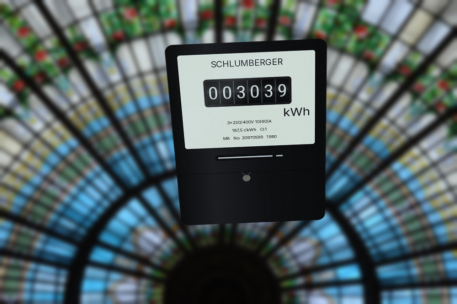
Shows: 3039 kWh
